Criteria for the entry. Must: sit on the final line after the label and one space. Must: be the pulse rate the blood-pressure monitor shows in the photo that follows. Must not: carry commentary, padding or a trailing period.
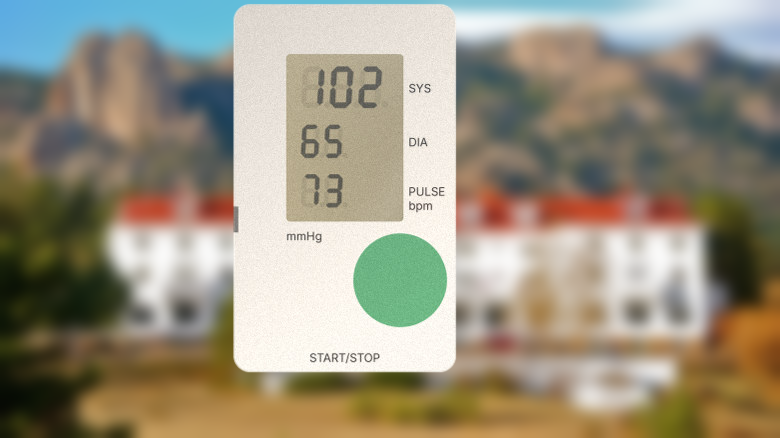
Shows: 73 bpm
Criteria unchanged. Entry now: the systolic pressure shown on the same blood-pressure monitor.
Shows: 102 mmHg
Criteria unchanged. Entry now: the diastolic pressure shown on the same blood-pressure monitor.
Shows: 65 mmHg
